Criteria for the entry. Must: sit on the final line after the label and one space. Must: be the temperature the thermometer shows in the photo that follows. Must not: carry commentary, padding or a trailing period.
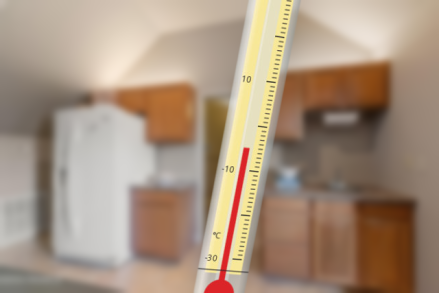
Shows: -5 °C
